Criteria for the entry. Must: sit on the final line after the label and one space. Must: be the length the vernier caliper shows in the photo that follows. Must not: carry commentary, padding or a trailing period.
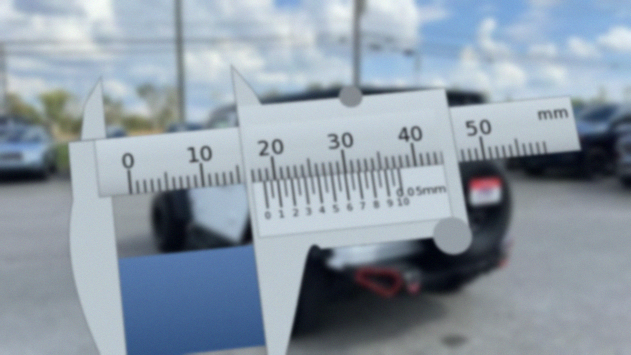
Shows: 18.5 mm
